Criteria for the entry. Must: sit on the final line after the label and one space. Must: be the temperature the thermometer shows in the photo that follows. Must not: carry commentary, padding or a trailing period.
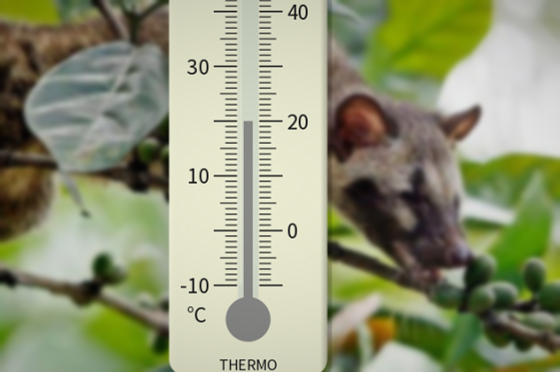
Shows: 20 °C
